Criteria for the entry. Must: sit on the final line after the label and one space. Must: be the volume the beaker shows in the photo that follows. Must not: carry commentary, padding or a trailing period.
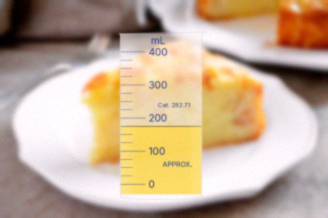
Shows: 175 mL
